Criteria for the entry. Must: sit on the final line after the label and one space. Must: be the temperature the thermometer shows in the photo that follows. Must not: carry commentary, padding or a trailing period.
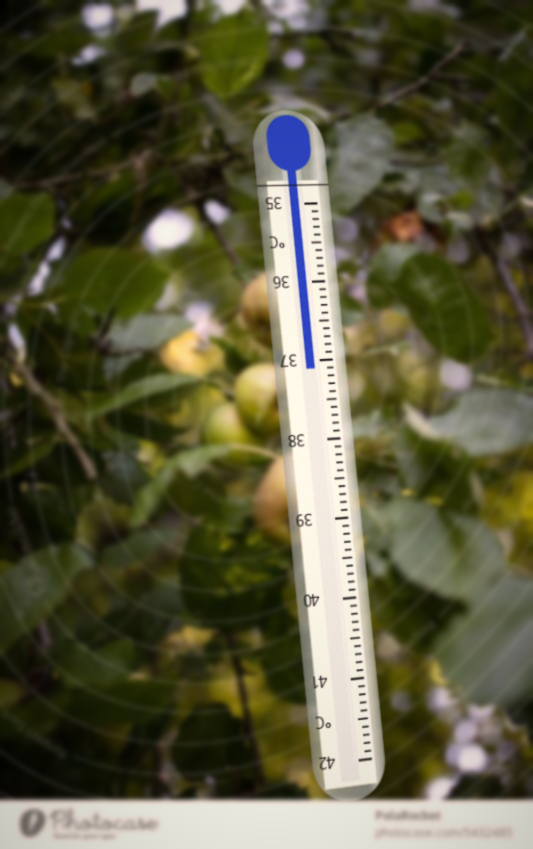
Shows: 37.1 °C
